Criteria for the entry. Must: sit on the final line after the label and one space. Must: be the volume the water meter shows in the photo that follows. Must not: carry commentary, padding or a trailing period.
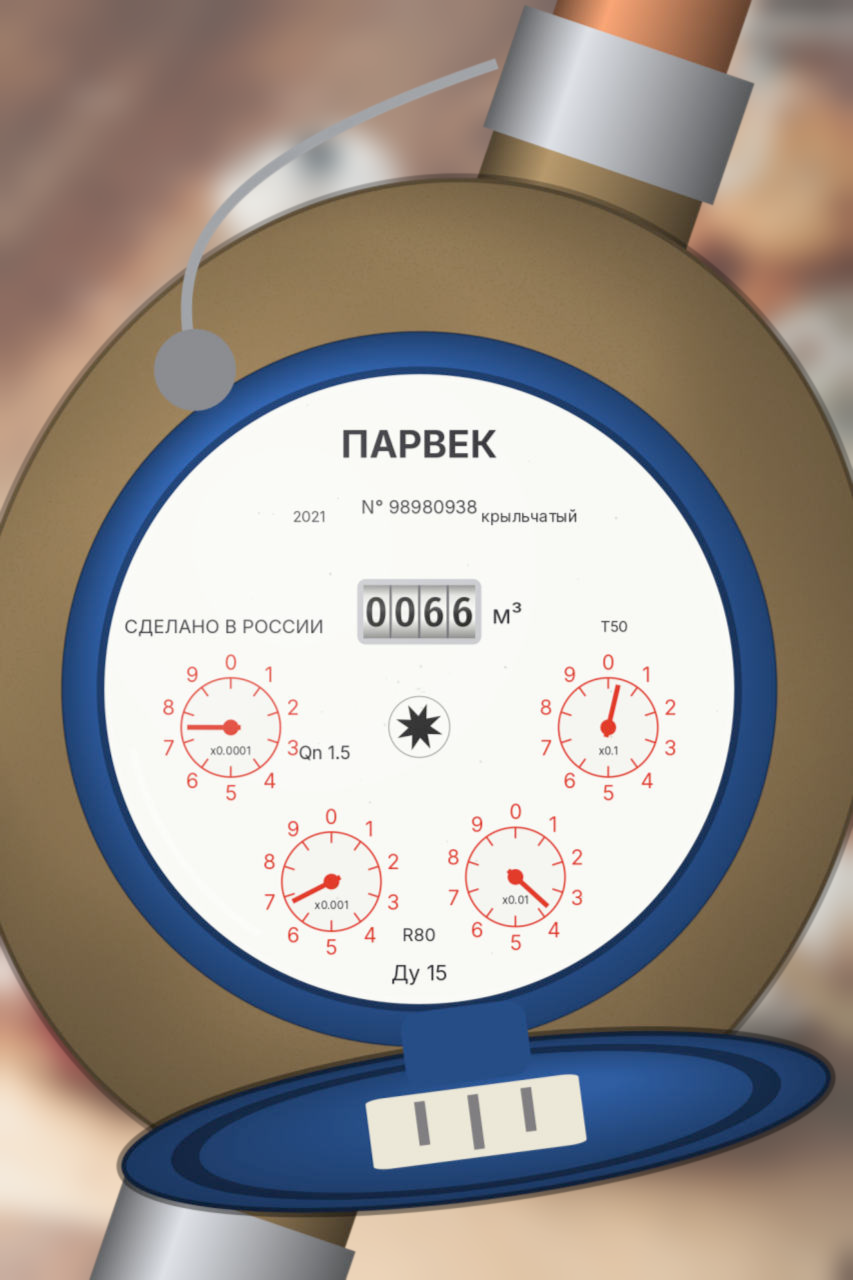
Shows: 66.0367 m³
